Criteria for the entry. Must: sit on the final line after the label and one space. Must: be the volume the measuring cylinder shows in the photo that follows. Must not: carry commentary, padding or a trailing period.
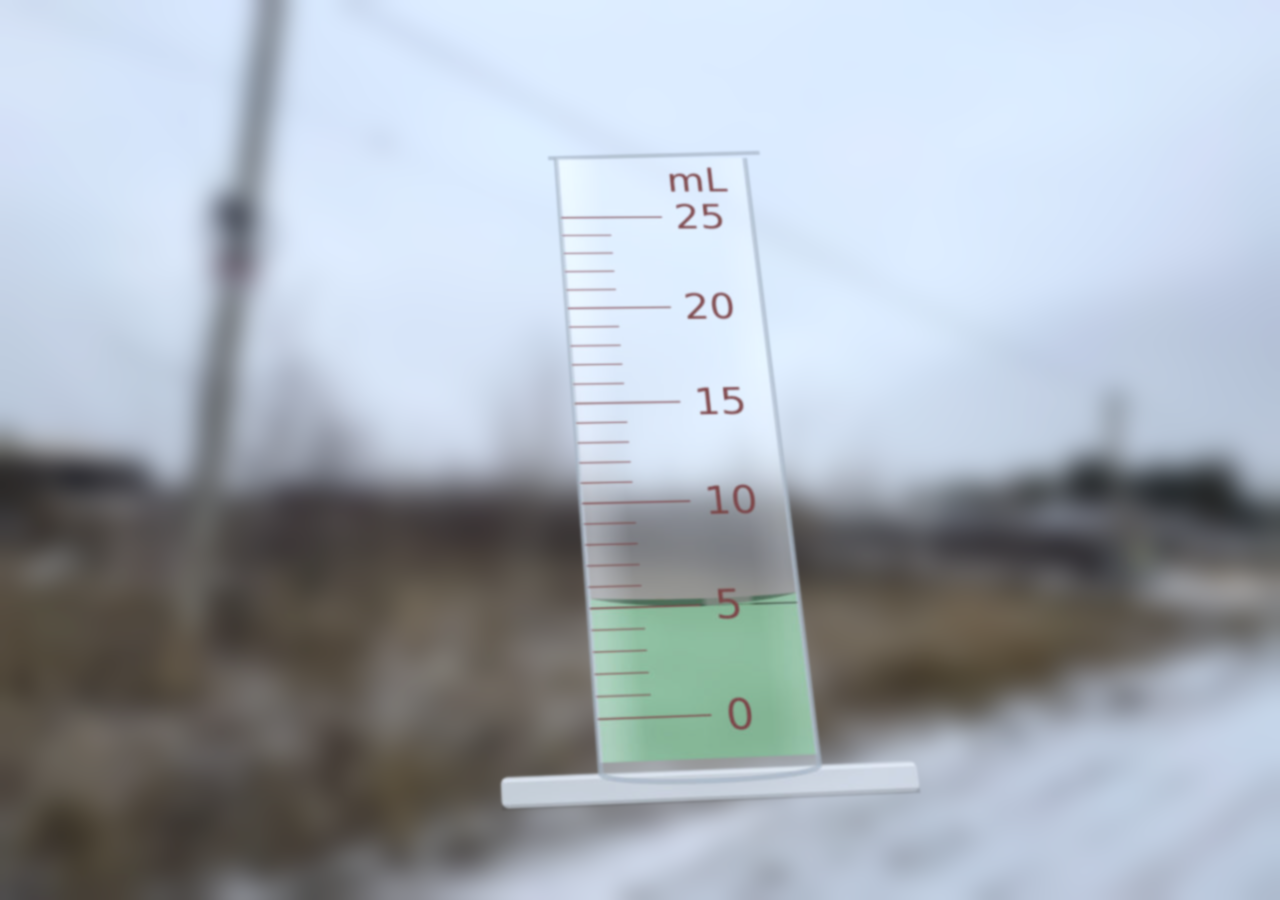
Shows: 5 mL
